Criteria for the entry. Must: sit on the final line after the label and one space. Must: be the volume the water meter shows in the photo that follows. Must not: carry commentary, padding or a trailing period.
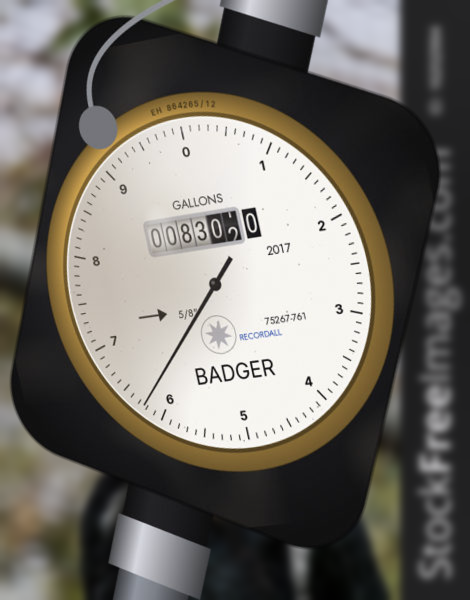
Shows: 83016.2 gal
